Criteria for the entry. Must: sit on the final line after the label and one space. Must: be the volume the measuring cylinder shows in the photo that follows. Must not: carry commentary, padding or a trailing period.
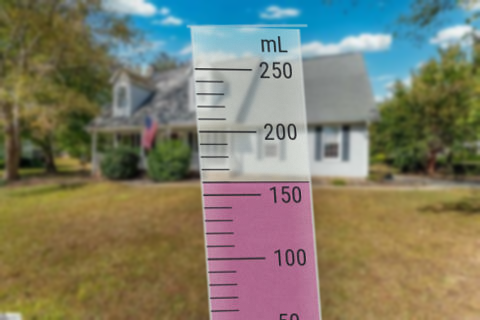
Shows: 160 mL
